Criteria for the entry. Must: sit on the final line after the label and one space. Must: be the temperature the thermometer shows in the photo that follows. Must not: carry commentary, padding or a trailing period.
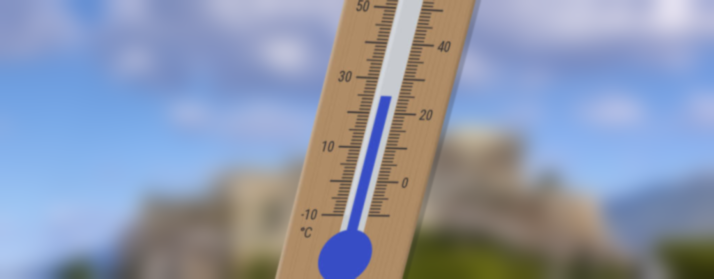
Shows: 25 °C
